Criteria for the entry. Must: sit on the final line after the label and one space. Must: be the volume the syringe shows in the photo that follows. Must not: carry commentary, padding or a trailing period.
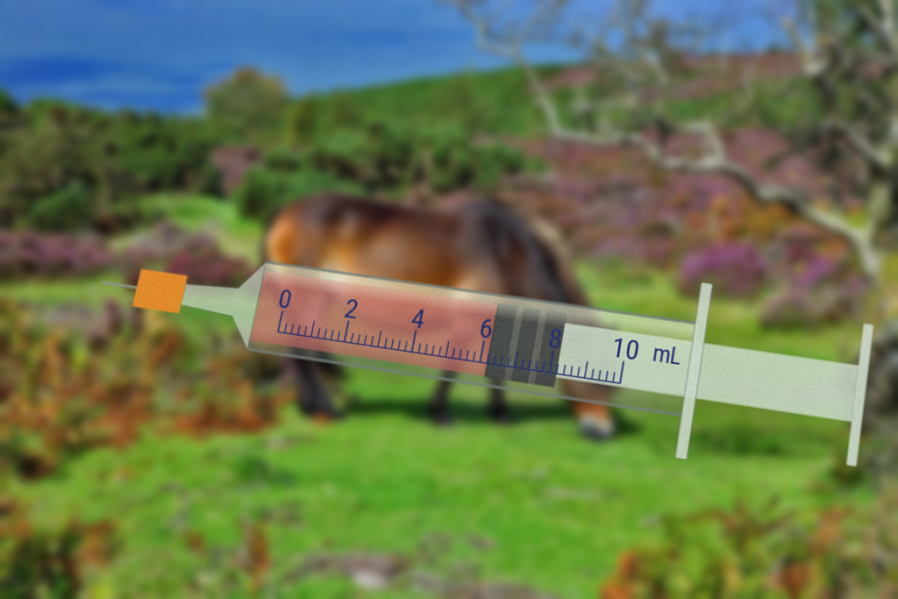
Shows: 6.2 mL
